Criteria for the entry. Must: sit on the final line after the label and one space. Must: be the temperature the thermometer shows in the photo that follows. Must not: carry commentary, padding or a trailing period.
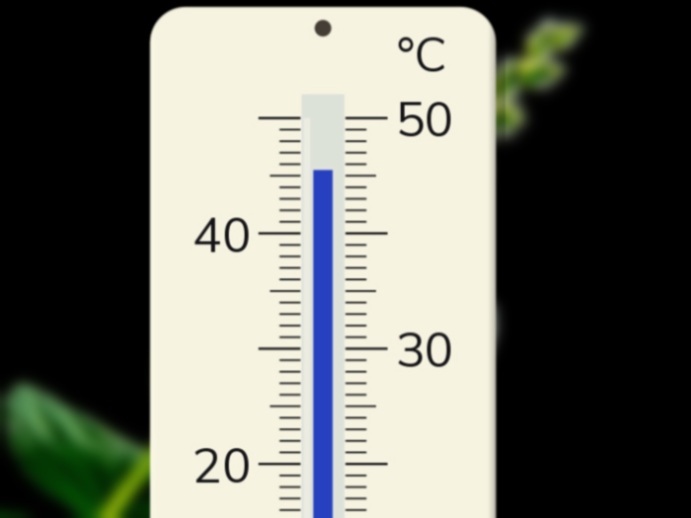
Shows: 45.5 °C
